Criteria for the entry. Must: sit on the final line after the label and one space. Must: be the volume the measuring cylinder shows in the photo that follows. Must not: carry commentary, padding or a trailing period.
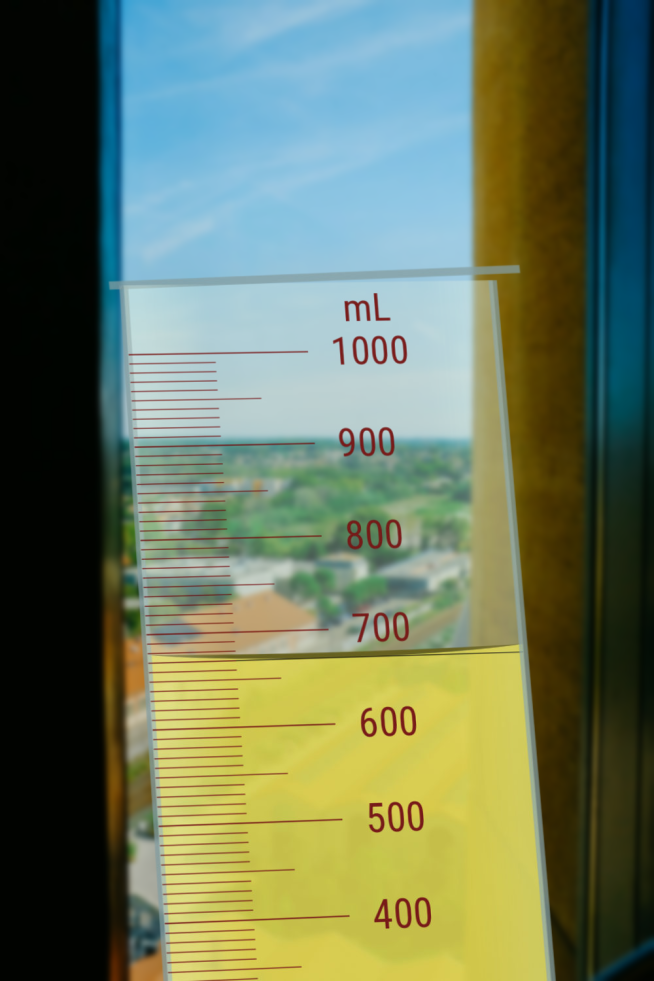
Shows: 670 mL
